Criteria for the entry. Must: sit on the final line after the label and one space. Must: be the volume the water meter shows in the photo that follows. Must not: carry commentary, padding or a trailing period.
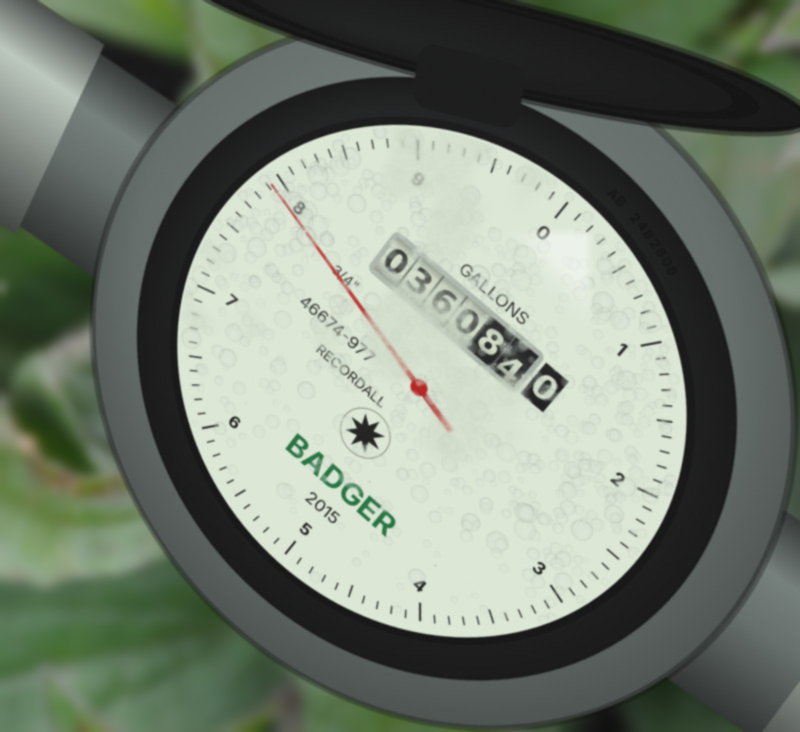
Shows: 360837.9 gal
